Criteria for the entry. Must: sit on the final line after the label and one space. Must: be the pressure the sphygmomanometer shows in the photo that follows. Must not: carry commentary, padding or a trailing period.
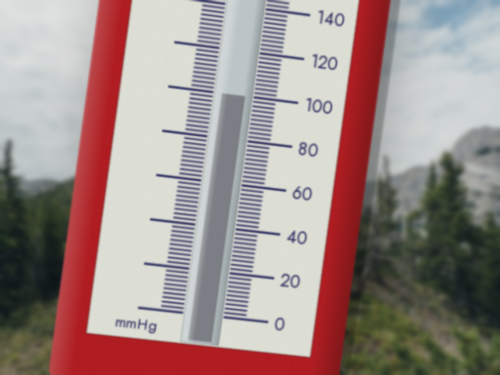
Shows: 100 mmHg
